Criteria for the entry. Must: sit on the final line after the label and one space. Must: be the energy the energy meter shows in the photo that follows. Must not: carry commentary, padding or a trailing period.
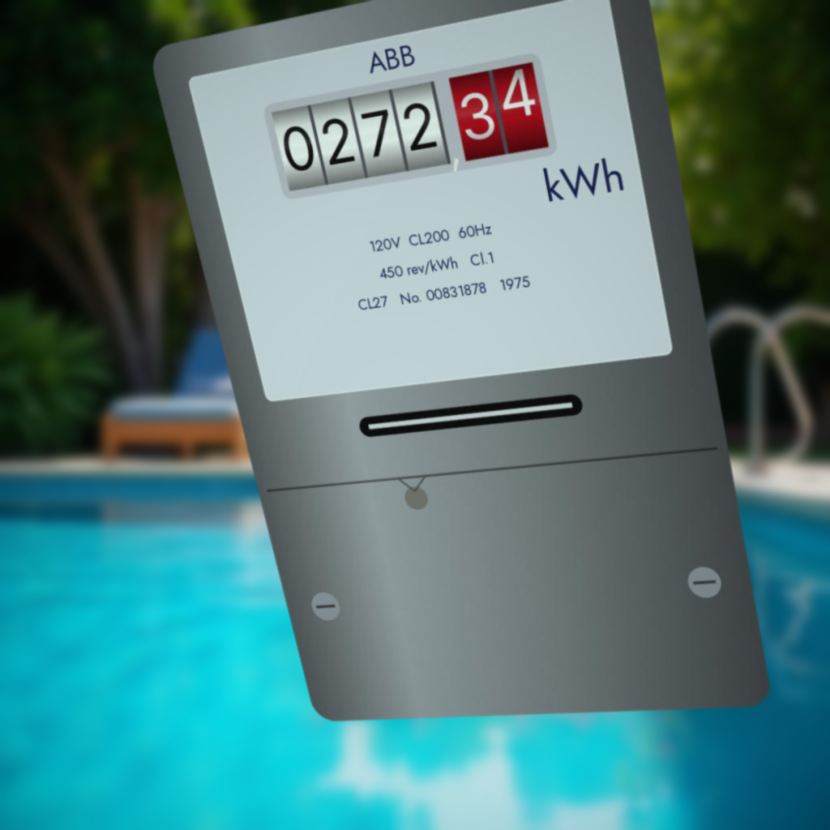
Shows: 272.34 kWh
